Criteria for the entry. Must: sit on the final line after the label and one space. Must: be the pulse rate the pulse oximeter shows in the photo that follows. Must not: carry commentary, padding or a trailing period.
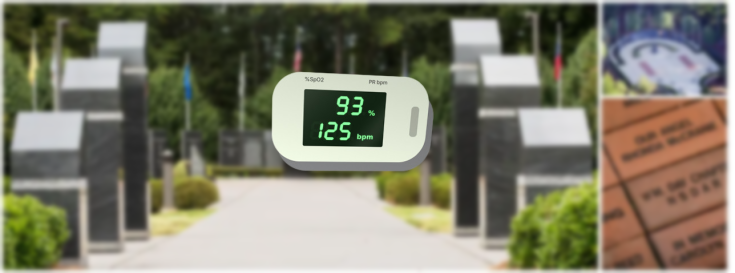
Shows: 125 bpm
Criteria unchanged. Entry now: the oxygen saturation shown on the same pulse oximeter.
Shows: 93 %
